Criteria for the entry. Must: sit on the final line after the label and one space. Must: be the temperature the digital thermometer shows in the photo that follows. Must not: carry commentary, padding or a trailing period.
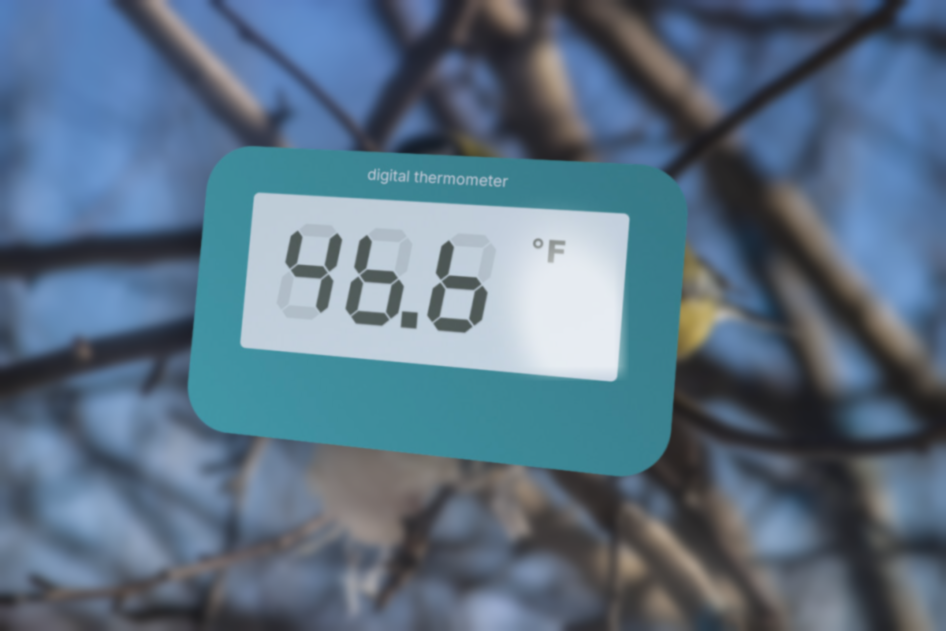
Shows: 46.6 °F
